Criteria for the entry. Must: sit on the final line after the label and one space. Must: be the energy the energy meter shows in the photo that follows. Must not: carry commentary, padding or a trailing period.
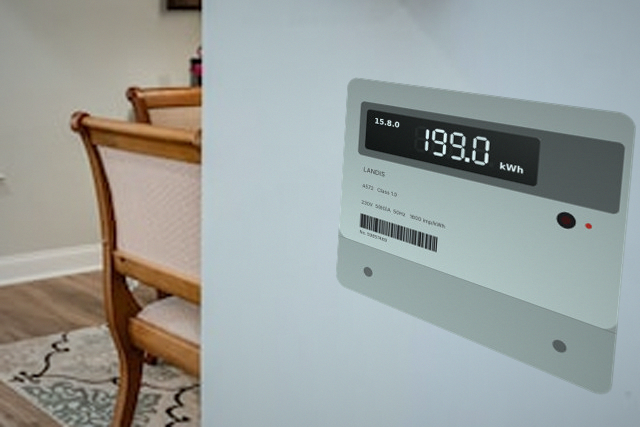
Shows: 199.0 kWh
